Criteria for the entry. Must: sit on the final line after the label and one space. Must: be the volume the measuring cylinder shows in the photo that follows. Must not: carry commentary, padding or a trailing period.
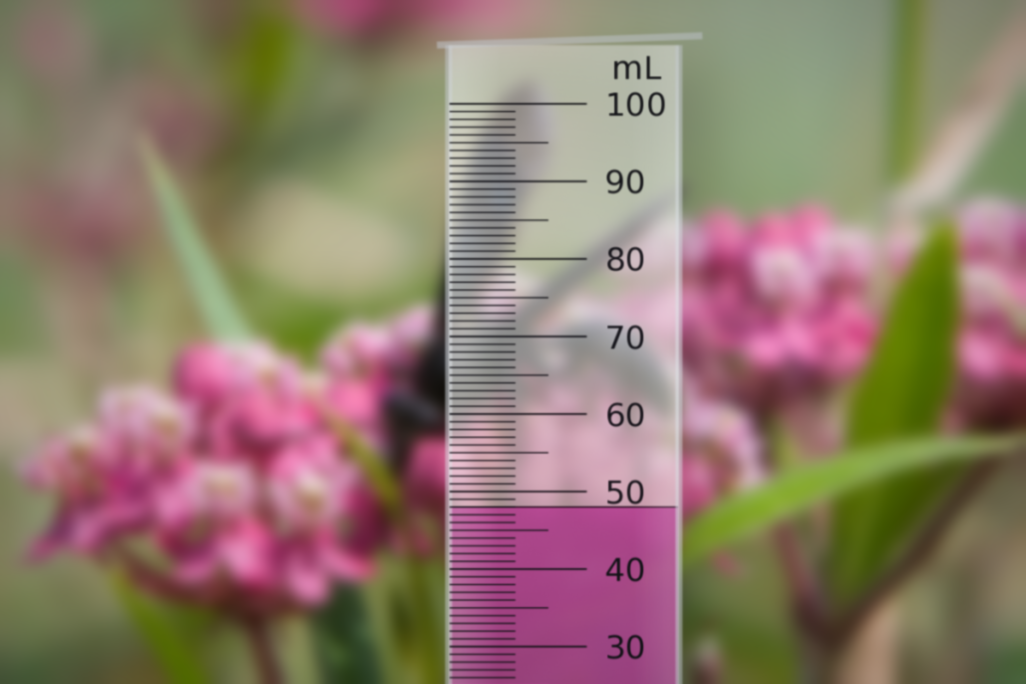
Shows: 48 mL
